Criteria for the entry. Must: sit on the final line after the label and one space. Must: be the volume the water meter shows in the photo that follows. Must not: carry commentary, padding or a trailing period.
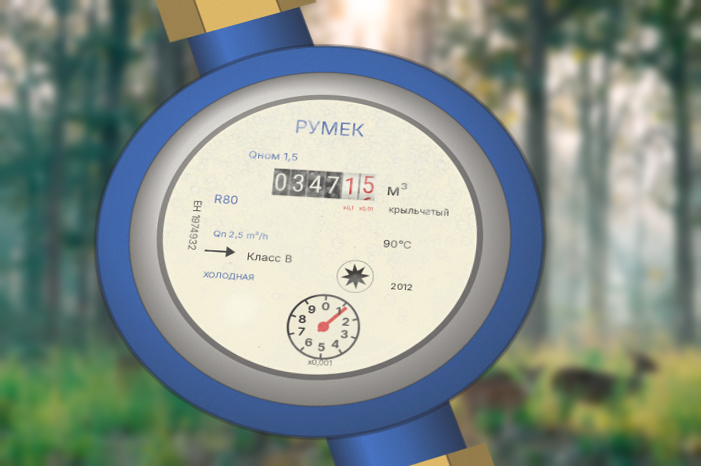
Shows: 347.151 m³
